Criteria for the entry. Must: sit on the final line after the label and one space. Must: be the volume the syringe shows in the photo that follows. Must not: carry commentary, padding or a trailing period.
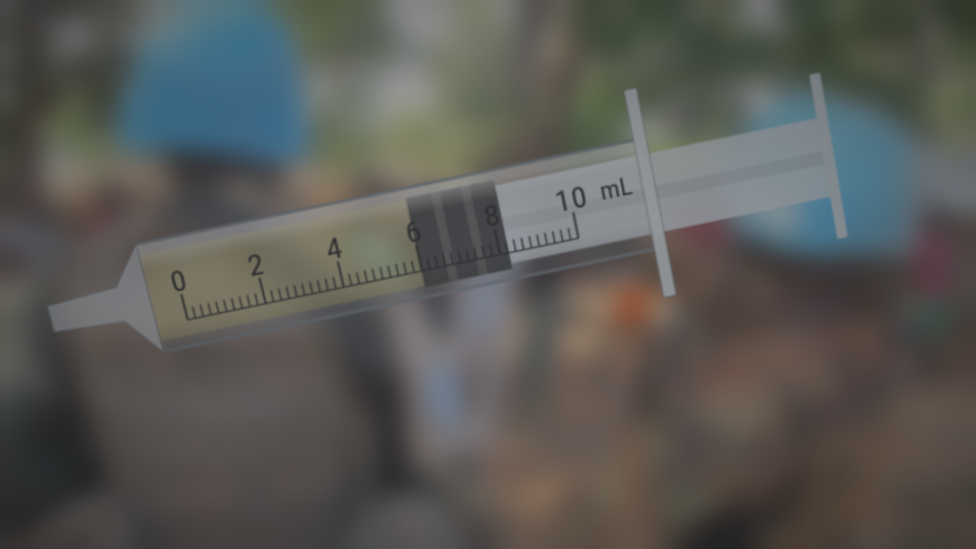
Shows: 6 mL
